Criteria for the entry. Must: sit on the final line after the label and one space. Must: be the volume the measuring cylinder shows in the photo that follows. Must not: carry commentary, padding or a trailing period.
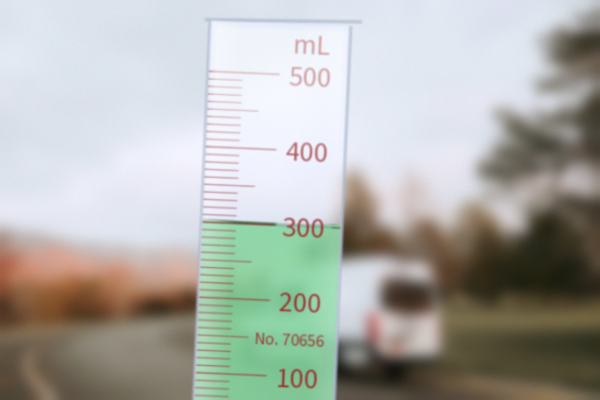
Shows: 300 mL
